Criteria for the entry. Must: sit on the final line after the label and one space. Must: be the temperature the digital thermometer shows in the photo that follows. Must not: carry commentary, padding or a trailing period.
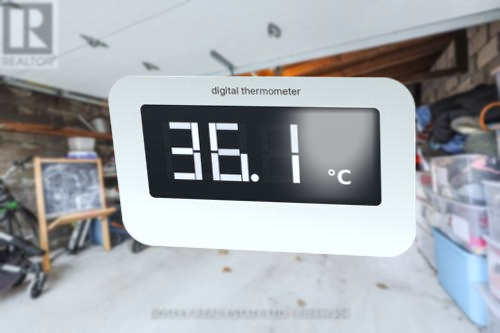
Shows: 36.1 °C
